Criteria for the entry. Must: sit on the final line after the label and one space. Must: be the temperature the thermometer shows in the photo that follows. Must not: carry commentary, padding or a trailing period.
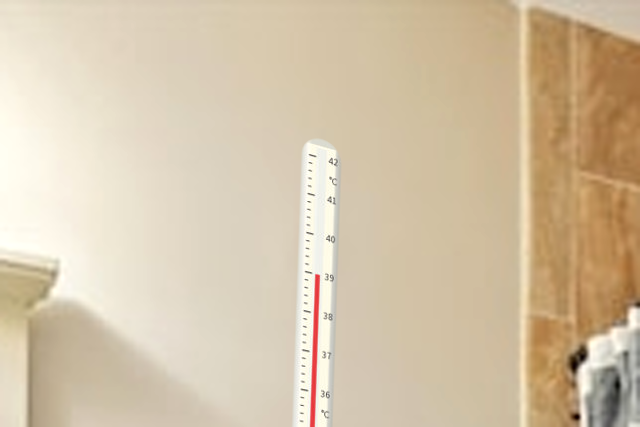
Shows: 39 °C
